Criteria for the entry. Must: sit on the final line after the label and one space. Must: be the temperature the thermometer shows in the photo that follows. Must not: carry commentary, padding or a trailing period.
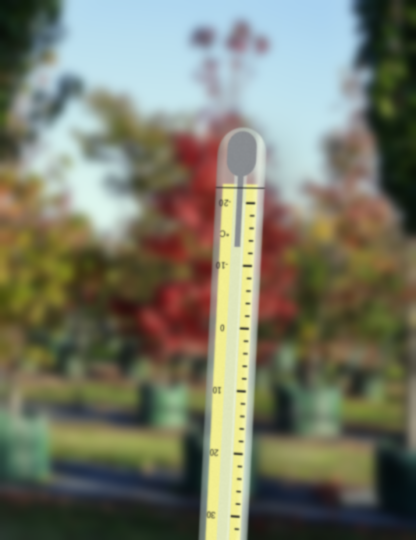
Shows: -13 °C
